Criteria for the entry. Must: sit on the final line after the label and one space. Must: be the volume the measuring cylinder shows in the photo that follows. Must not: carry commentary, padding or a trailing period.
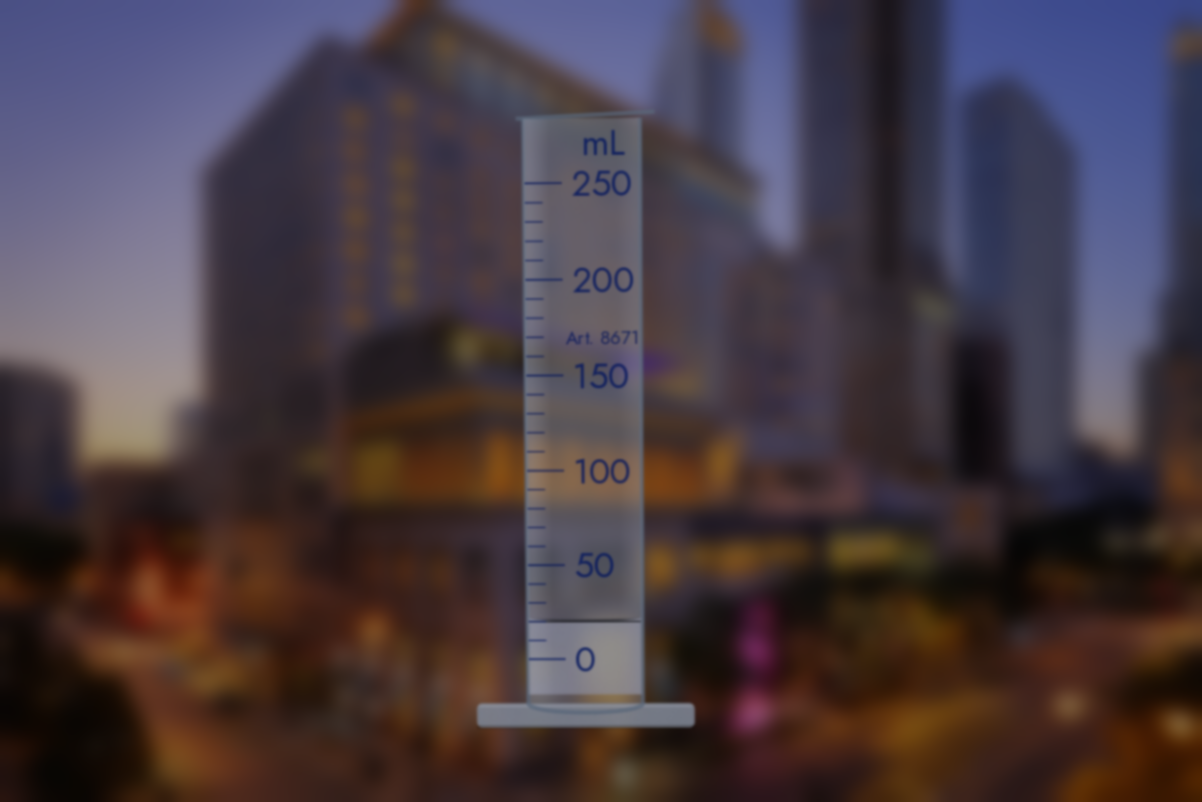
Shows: 20 mL
